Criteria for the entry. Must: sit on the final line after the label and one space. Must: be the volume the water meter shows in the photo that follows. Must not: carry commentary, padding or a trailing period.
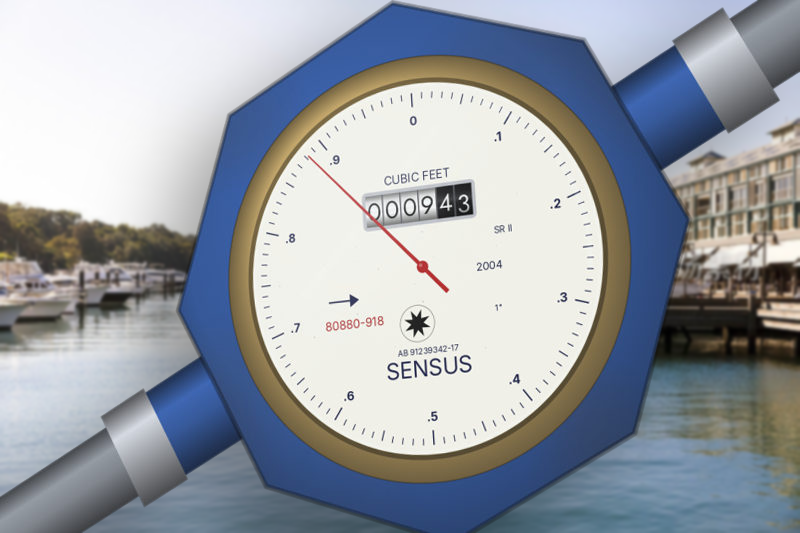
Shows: 942.88 ft³
